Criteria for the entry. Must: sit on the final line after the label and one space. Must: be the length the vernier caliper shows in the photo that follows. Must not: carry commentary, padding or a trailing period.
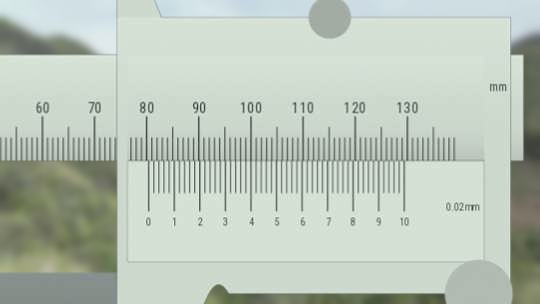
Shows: 80.4 mm
